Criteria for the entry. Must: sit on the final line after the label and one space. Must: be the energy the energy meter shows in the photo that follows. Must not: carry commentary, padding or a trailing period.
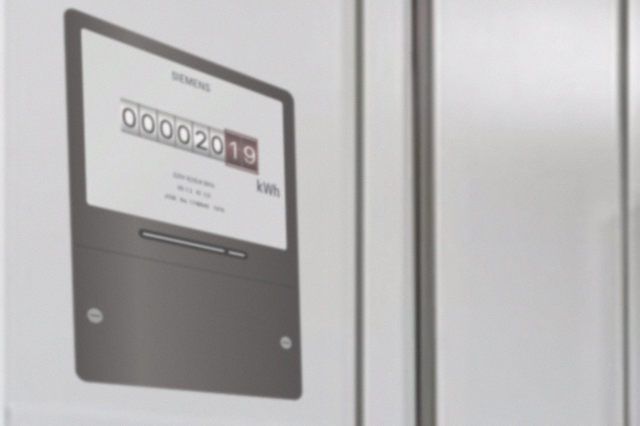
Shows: 20.19 kWh
